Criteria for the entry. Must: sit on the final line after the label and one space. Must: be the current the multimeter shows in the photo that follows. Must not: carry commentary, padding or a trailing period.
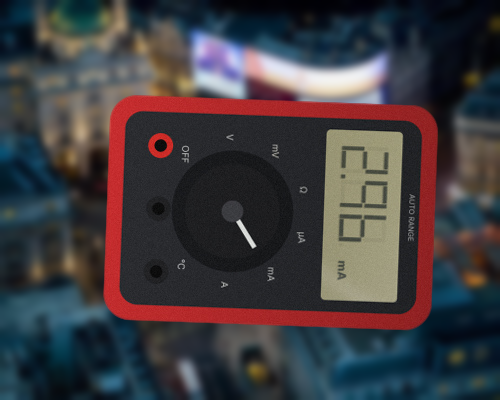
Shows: 2.96 mA
